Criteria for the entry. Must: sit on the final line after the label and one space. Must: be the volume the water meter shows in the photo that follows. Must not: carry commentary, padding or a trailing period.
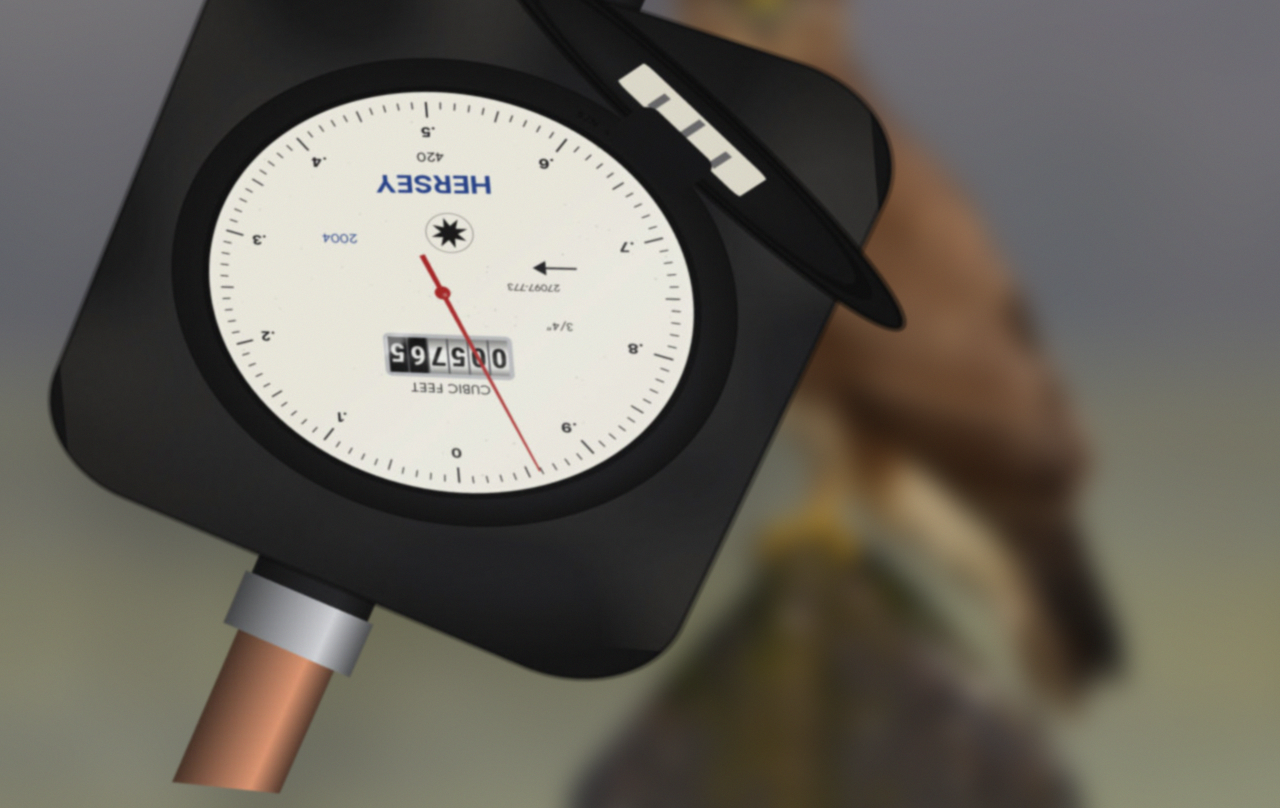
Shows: 5764.94 ft³
